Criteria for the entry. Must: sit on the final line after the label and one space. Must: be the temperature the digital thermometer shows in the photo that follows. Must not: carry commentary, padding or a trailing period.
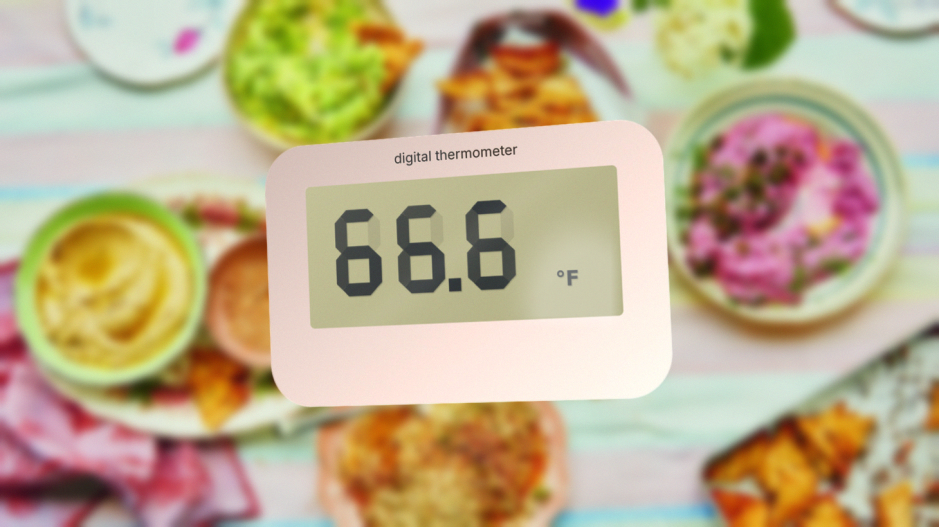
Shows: 66.6 °F
